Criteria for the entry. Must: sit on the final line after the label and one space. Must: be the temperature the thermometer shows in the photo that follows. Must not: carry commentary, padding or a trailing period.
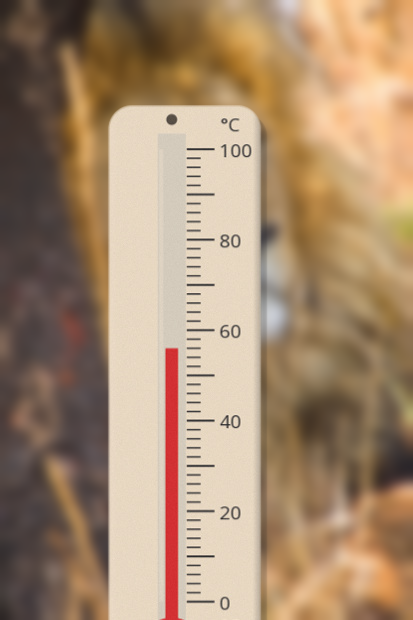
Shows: 56 °C
